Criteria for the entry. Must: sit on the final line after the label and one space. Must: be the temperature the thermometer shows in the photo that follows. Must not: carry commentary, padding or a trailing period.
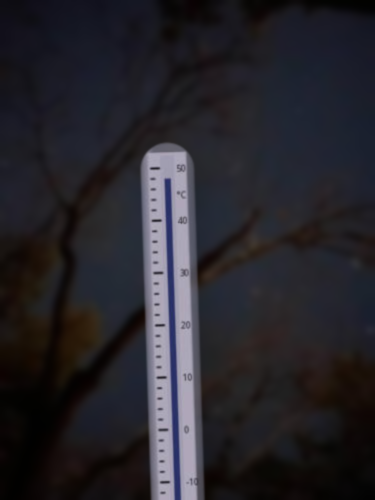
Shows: 48 °C
